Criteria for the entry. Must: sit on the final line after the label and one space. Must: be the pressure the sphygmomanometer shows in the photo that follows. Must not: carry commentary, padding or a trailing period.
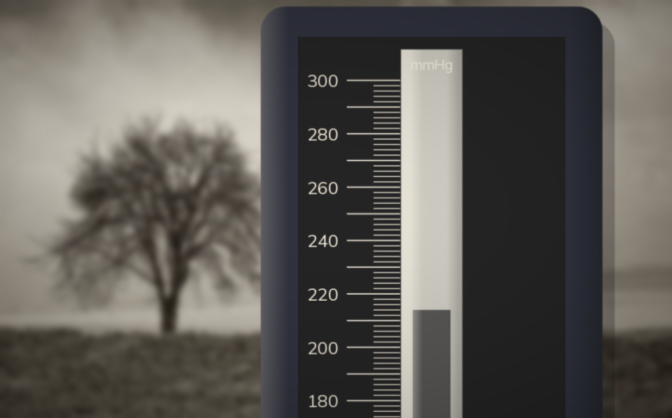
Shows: 214 mmHg
